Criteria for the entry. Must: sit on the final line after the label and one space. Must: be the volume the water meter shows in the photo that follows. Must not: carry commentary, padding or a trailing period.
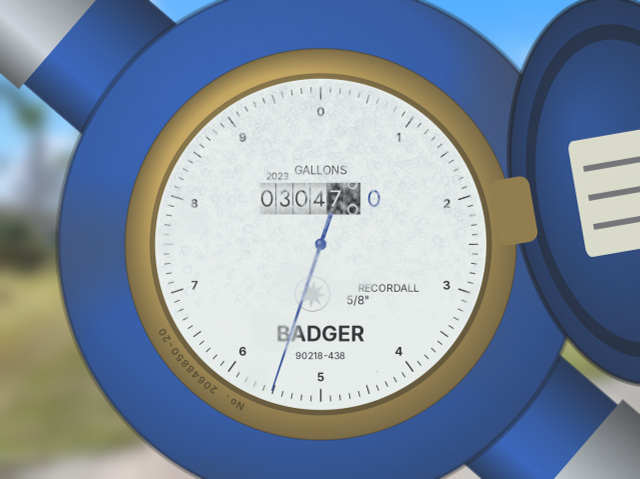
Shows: 304785.5 gal
